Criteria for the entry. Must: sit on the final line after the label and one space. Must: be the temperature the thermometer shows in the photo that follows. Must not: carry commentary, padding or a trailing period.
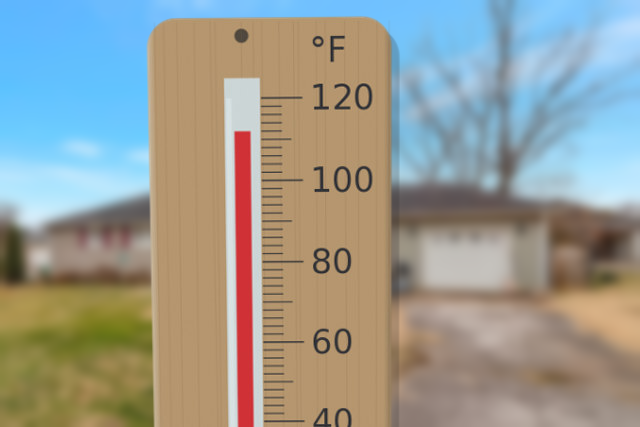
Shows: 112 °F
